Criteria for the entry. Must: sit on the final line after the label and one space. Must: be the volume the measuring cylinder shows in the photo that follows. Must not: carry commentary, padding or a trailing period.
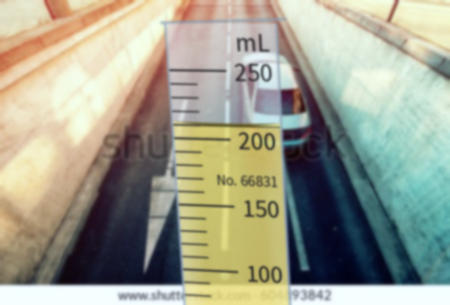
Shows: 210 mL
